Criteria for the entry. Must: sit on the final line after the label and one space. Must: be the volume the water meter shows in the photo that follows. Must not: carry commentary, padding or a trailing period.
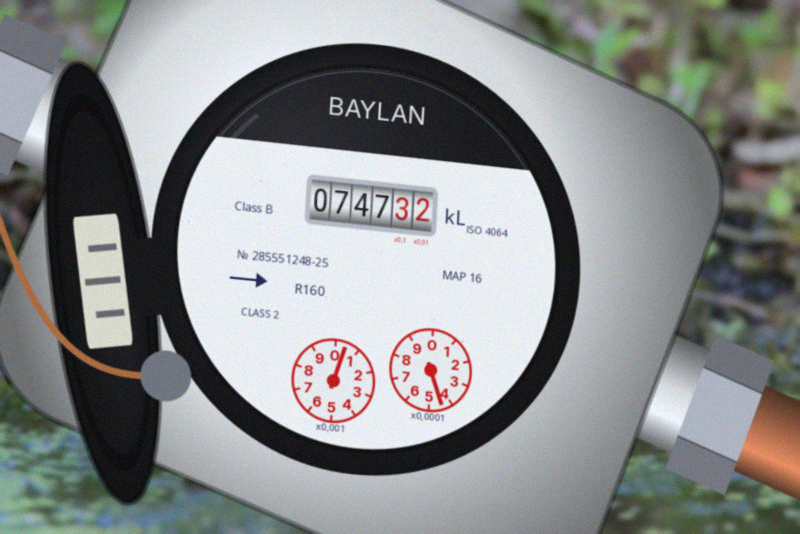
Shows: 747.3204 kL
